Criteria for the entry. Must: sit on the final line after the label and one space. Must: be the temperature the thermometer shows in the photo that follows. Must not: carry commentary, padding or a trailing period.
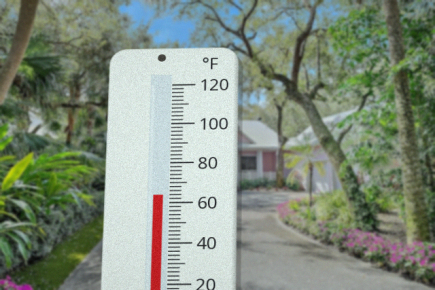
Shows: 64 °F
